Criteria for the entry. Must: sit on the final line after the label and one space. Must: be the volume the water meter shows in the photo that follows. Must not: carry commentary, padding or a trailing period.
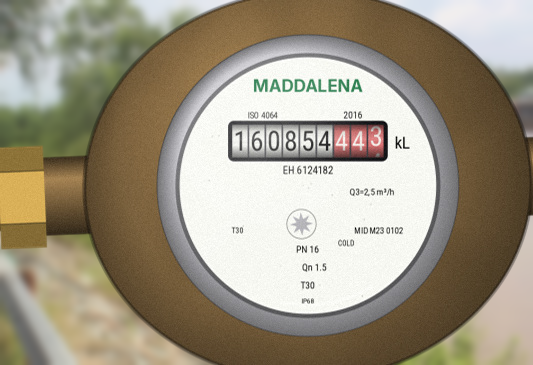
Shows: 160854.443 kL
